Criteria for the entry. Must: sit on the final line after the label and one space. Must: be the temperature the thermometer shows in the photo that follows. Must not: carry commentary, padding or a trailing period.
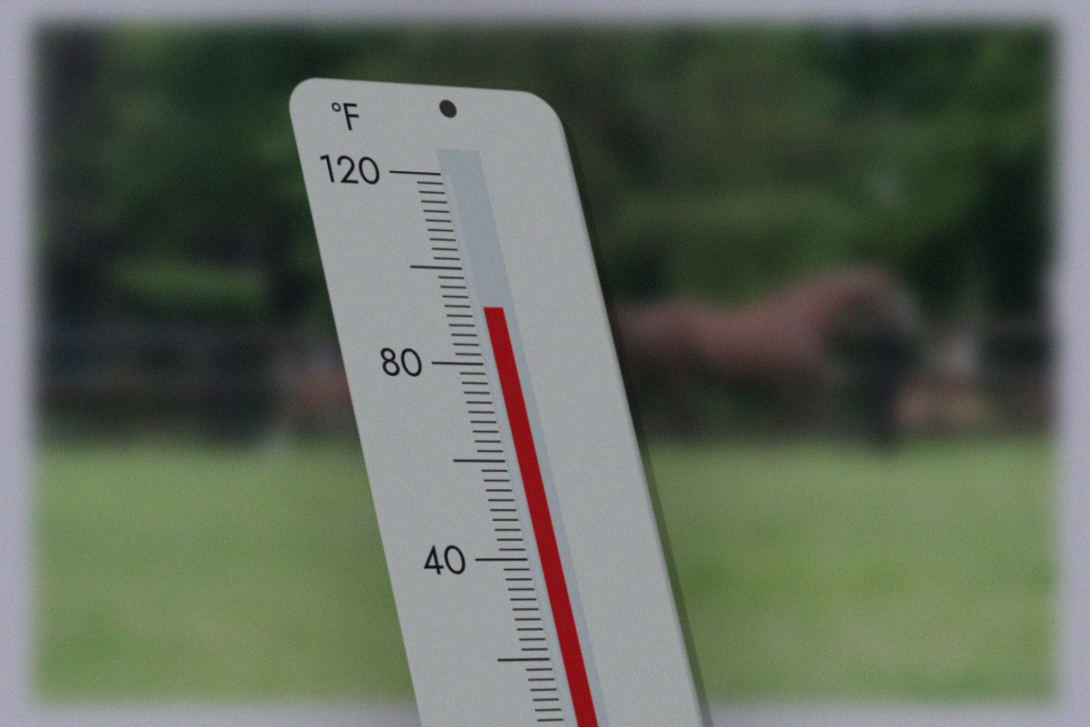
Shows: 92 °F
